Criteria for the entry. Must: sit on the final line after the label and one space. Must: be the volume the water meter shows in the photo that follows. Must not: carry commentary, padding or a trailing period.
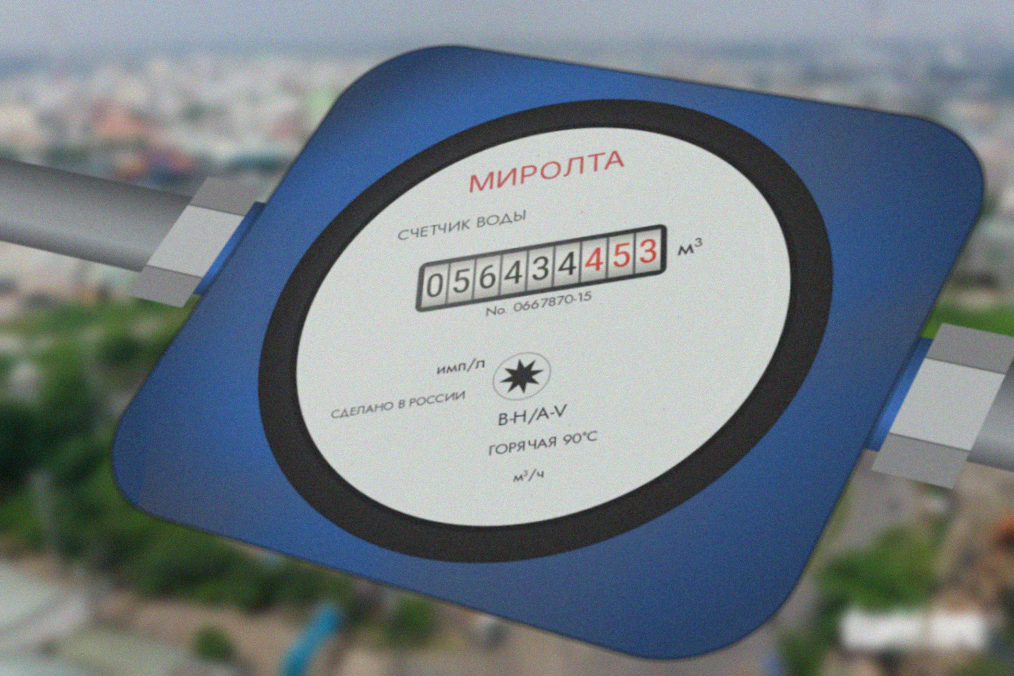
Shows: 56434.453 m³
